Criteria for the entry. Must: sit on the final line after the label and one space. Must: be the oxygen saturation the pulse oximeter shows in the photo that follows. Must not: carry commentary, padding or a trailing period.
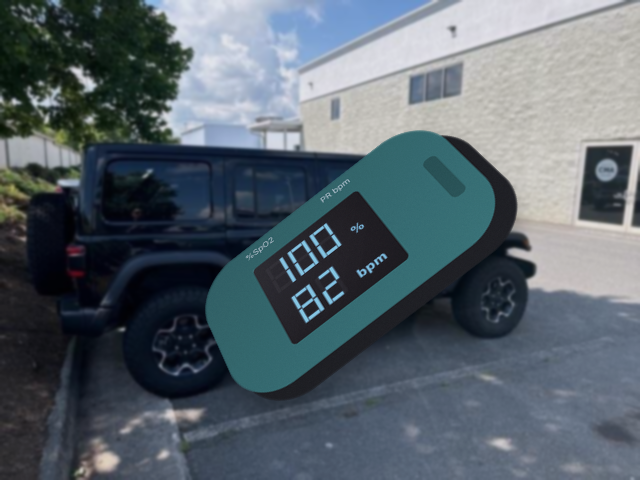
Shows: 100 %
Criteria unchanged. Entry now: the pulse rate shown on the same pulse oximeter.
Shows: 82 bpm
